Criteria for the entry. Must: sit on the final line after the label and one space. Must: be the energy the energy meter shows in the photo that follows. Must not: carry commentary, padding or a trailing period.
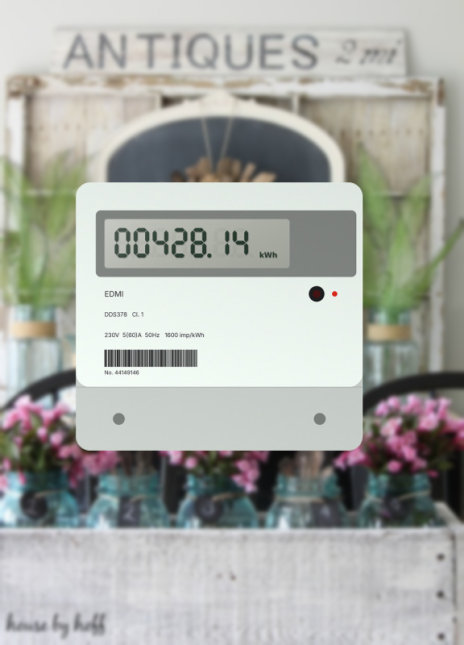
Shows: 428.14 kWh
